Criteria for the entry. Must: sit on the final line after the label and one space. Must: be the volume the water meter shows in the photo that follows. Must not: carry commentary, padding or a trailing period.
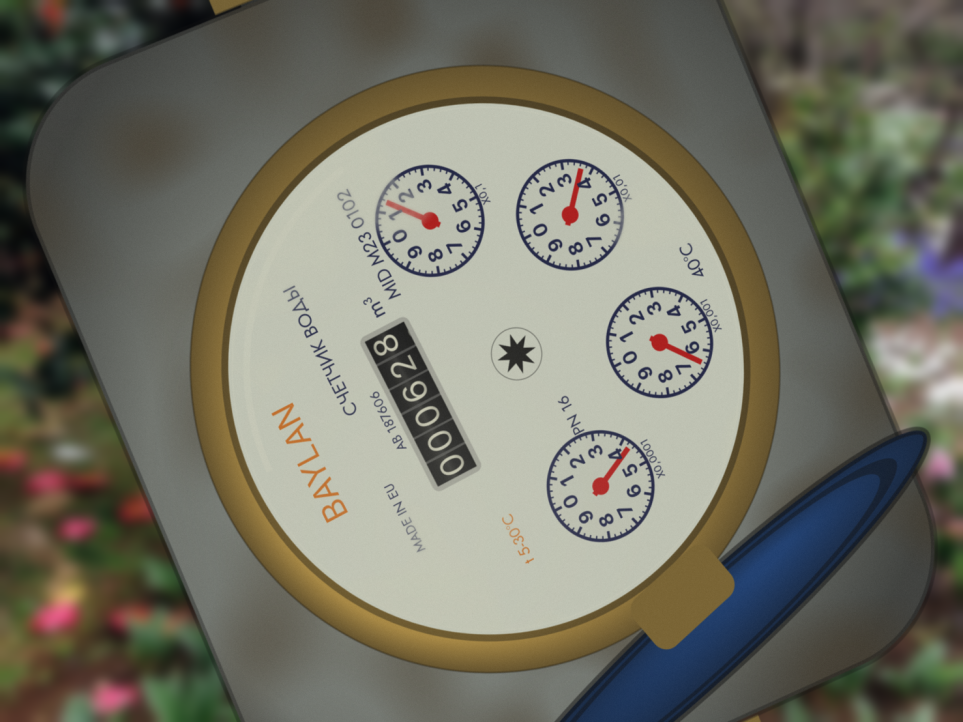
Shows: 628.1364 m³
